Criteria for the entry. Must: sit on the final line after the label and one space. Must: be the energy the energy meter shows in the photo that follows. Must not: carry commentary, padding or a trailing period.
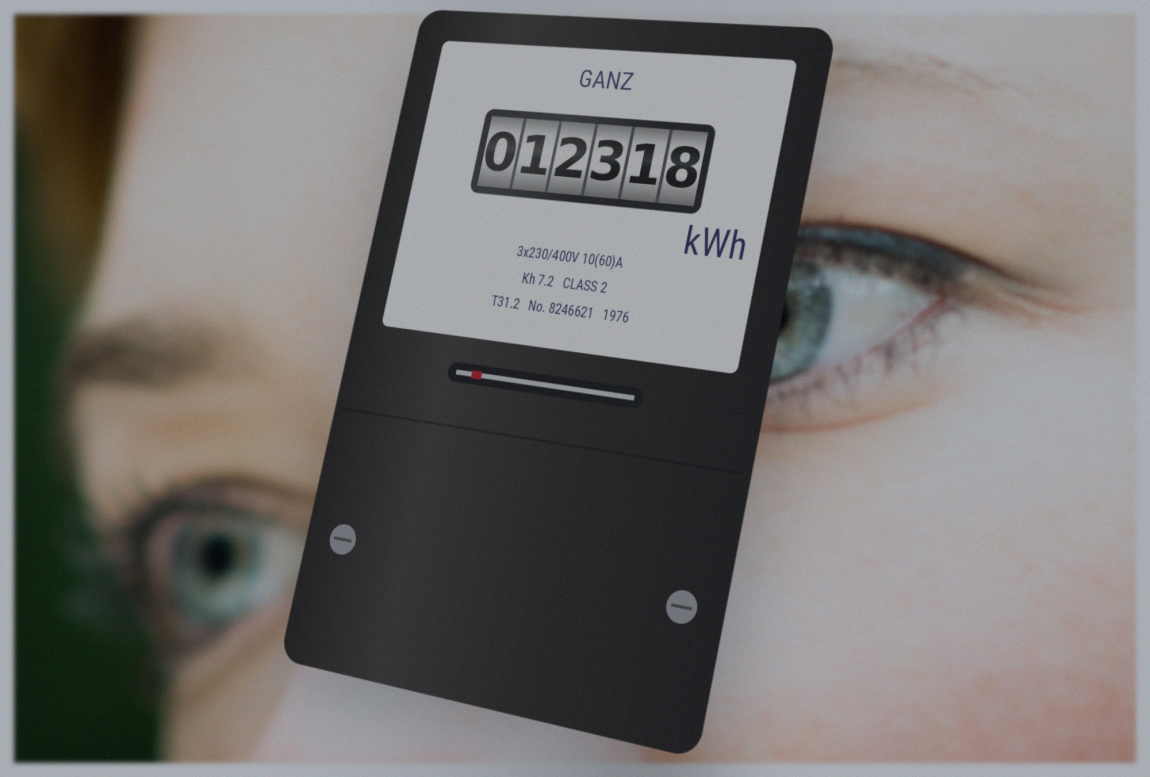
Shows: 12318 kWh
